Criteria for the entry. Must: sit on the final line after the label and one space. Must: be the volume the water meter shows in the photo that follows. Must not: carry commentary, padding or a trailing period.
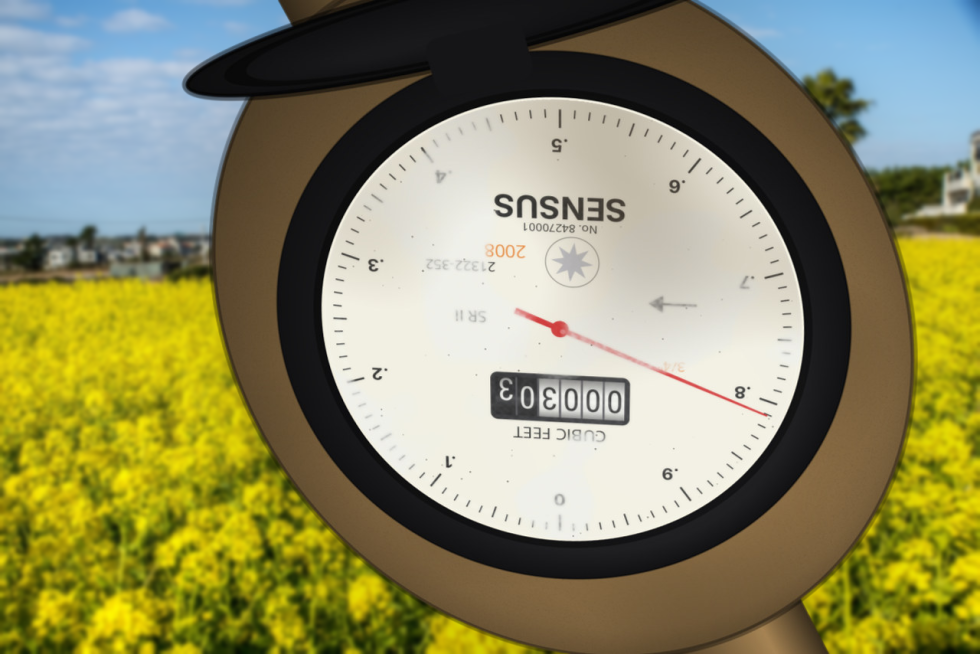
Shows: 302.81 ft³
